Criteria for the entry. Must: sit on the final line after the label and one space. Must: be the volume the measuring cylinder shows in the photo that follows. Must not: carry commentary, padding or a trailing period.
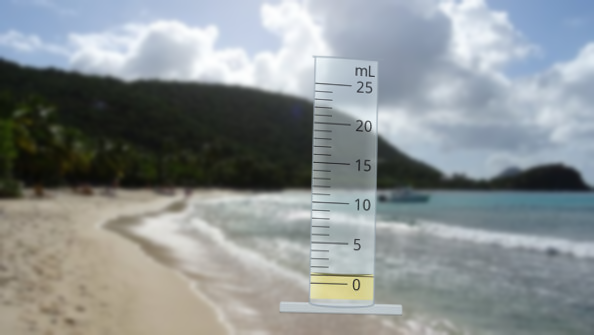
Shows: 1 mL
